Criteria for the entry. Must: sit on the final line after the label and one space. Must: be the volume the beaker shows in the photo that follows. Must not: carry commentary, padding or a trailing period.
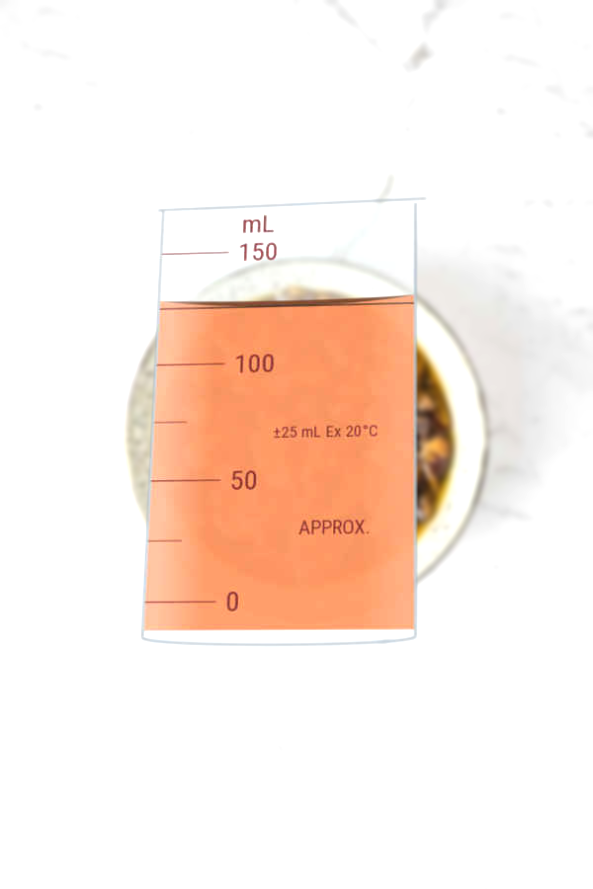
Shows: 125 mL
